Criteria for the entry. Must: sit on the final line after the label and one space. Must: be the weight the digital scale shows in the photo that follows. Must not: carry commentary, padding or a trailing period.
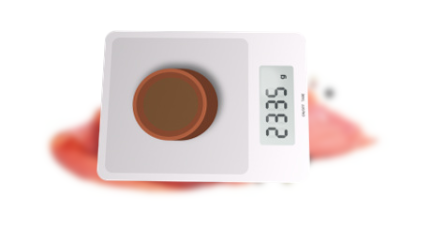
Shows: 2335 g
